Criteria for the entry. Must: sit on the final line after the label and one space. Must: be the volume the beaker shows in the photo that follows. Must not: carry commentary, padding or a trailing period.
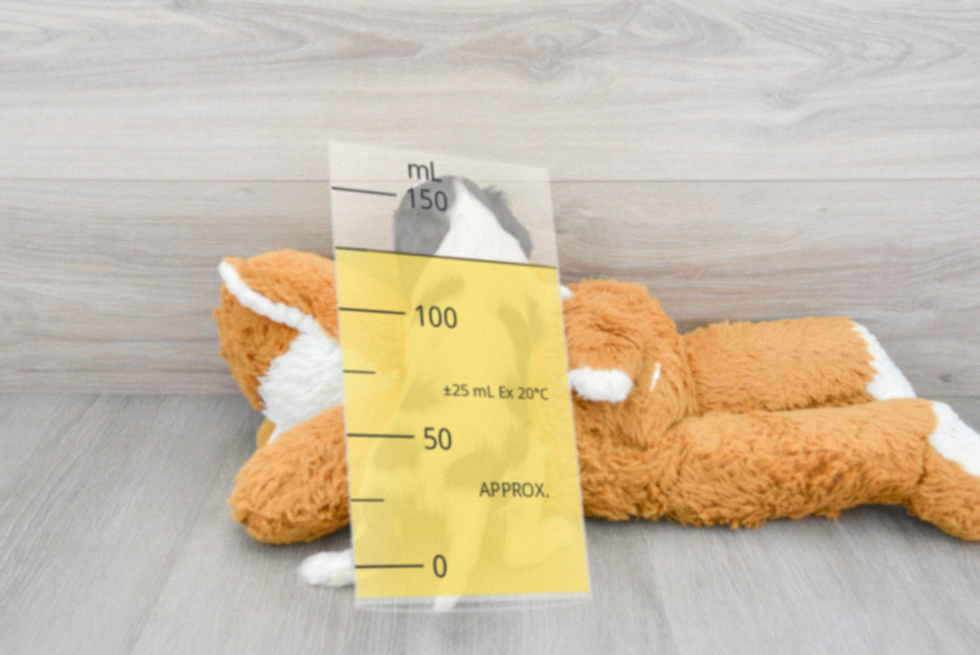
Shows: 125 mL
